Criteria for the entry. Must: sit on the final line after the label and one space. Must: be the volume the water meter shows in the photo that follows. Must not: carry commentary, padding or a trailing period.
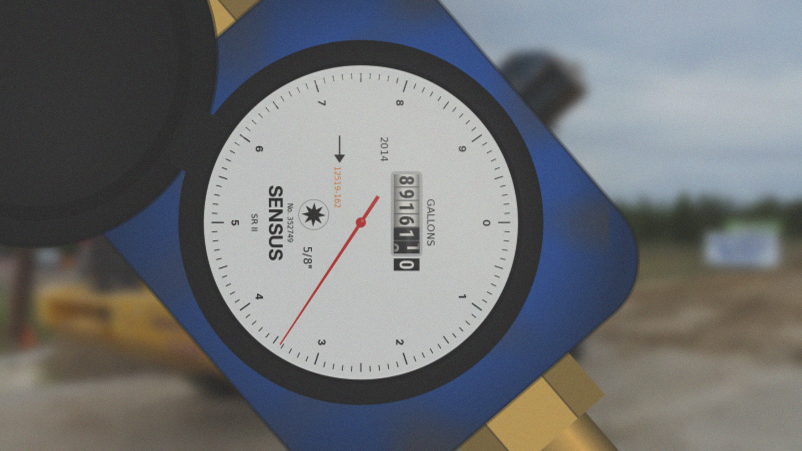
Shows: 8916113.4 gal
